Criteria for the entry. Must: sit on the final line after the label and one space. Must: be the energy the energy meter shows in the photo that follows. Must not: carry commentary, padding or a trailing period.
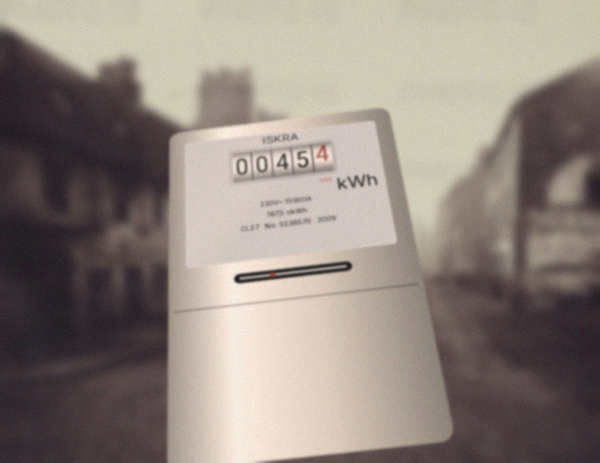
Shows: 45.4 kWh
